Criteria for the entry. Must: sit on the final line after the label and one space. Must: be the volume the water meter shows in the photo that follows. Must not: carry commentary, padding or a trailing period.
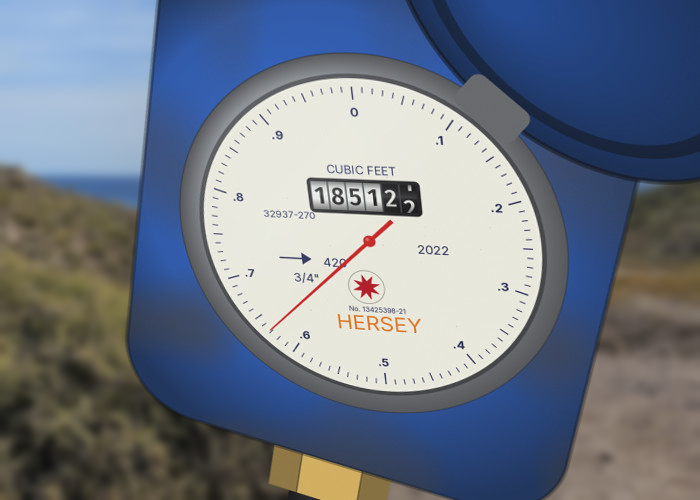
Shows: 185121.63 ft³
